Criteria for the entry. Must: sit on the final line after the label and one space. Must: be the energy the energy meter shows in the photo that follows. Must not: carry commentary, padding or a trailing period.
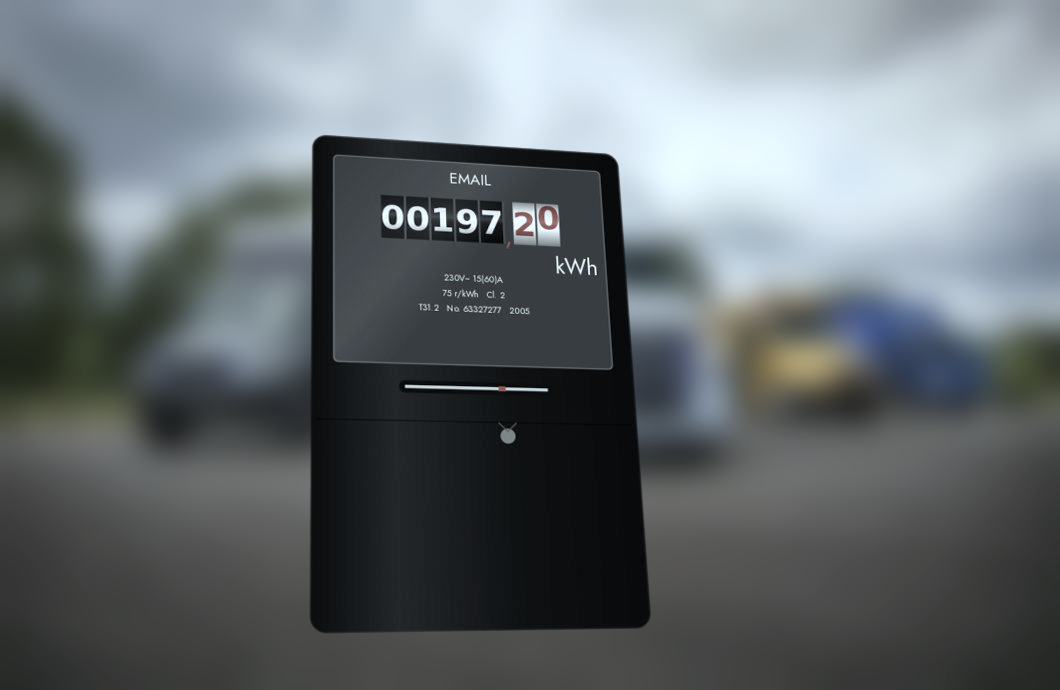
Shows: 197.20 kWh
